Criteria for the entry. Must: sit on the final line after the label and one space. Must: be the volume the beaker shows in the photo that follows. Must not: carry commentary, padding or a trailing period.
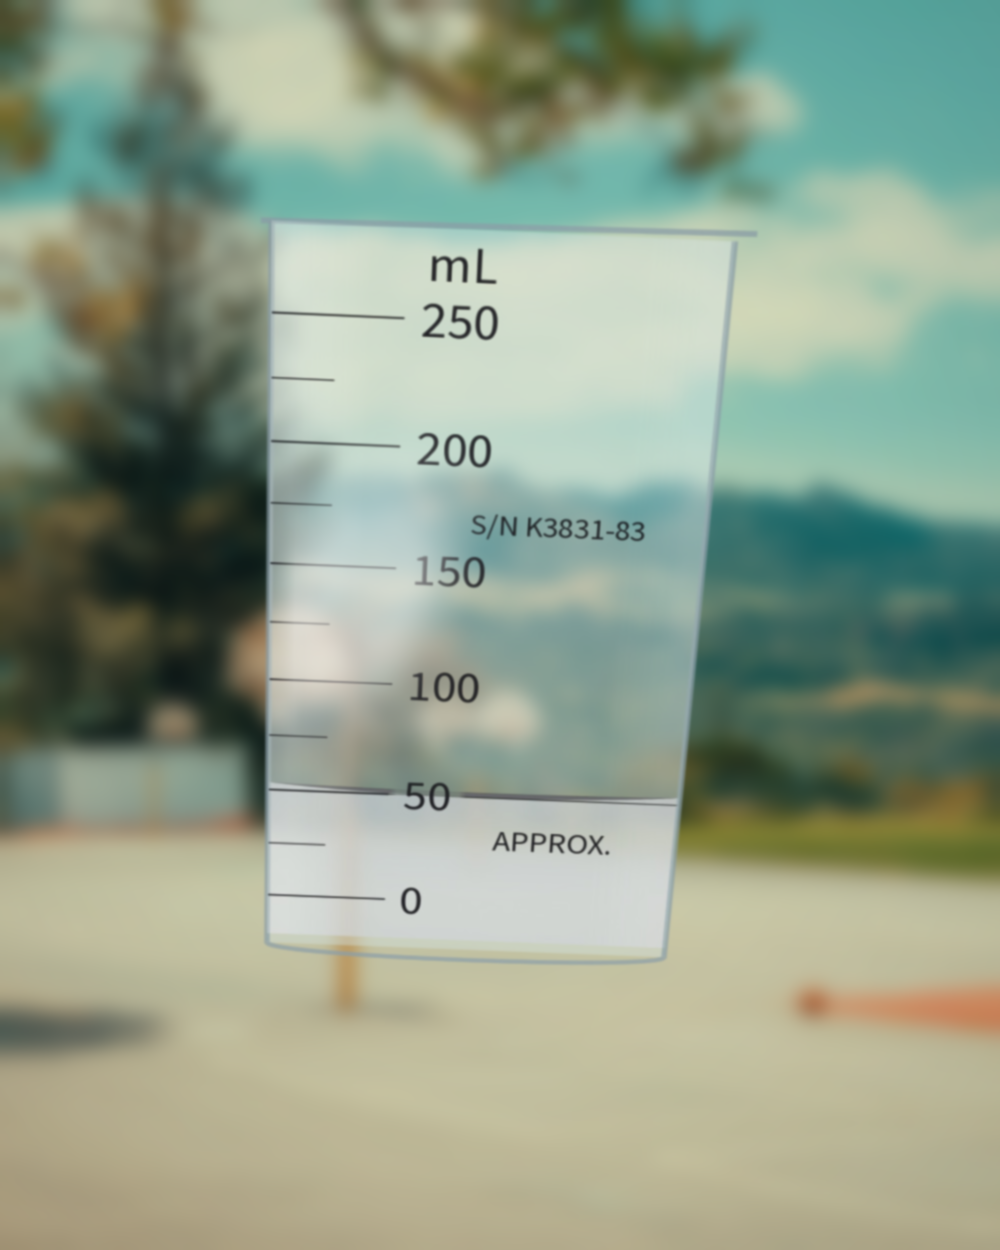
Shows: 50 mL
